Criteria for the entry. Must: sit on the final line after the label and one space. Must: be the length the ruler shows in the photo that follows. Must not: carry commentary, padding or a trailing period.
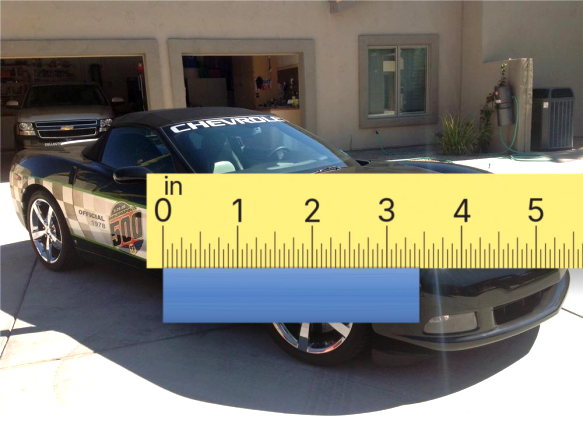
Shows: 3.4375 in
